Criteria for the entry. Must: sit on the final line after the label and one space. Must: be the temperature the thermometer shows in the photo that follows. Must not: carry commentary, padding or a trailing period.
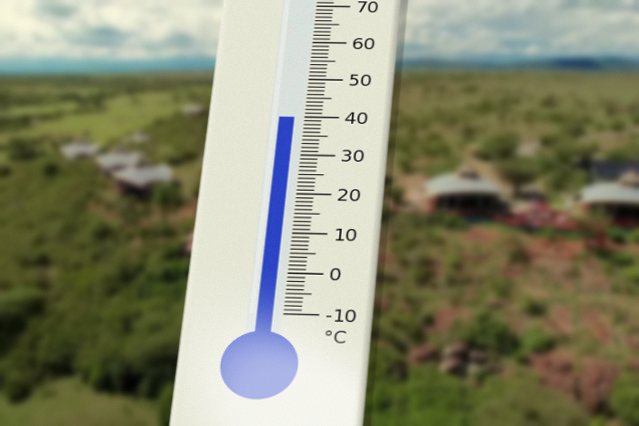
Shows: 40 °C
